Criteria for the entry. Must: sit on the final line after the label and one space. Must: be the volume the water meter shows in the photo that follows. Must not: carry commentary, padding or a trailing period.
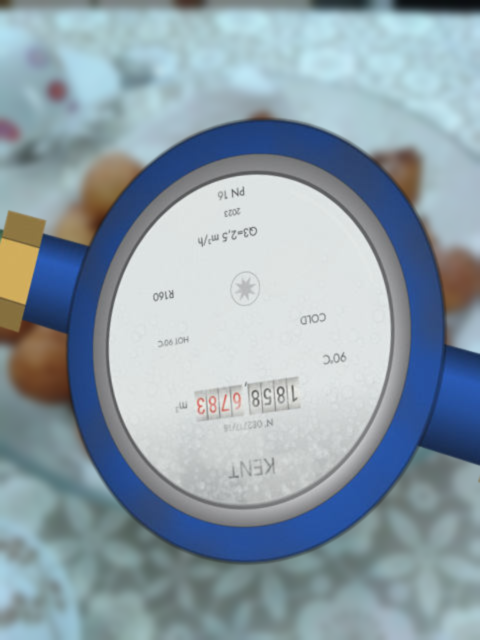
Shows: 1858.6783 m³
